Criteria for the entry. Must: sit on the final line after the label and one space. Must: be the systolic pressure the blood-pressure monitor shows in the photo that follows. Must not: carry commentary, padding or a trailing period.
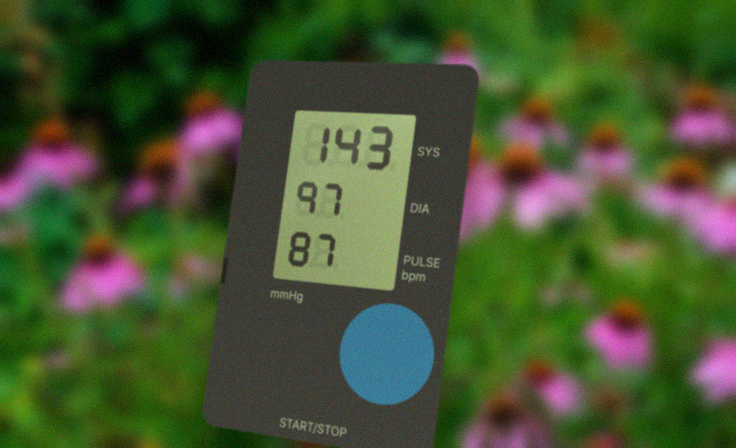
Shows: 143 mmHg
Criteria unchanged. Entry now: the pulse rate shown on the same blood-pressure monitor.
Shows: 87 bpm
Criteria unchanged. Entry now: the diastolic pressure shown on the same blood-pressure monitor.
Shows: 97 mmHg
